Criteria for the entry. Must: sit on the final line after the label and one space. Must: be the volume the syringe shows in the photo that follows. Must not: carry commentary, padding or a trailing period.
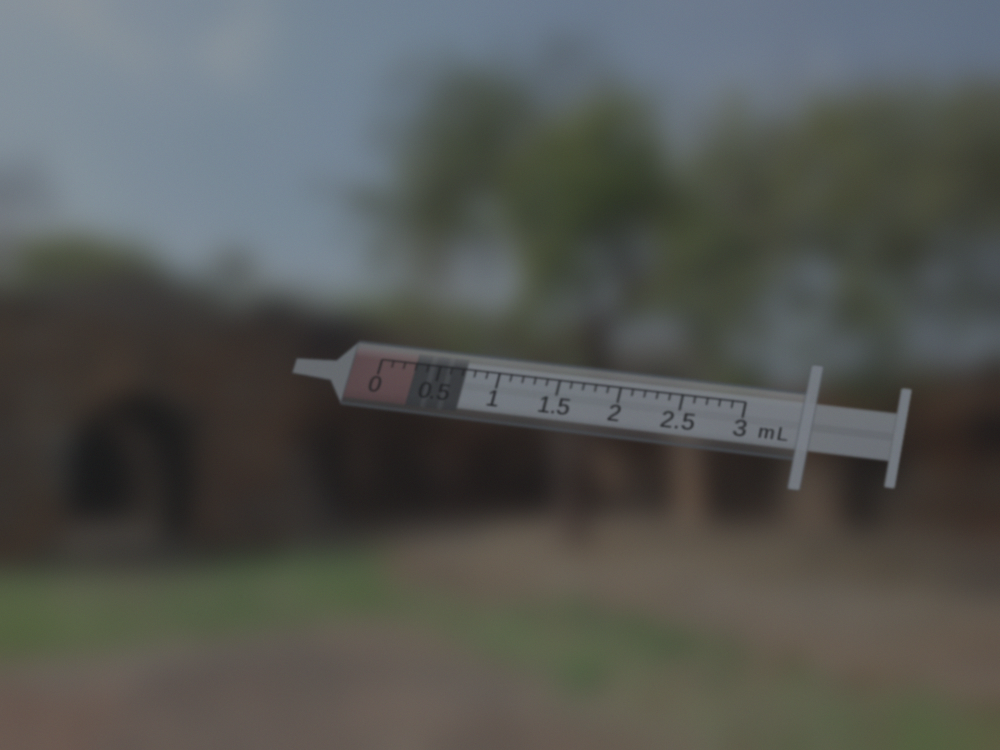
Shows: 0.3 mL
